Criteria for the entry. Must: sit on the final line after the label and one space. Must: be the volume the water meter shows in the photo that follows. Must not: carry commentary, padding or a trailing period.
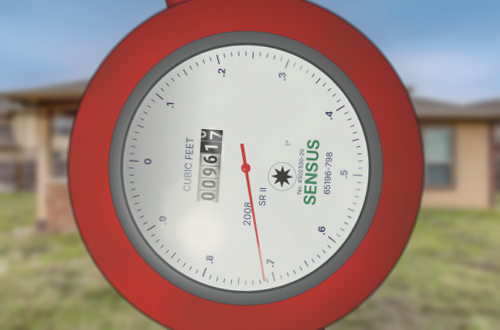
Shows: 9616.71 ft³
